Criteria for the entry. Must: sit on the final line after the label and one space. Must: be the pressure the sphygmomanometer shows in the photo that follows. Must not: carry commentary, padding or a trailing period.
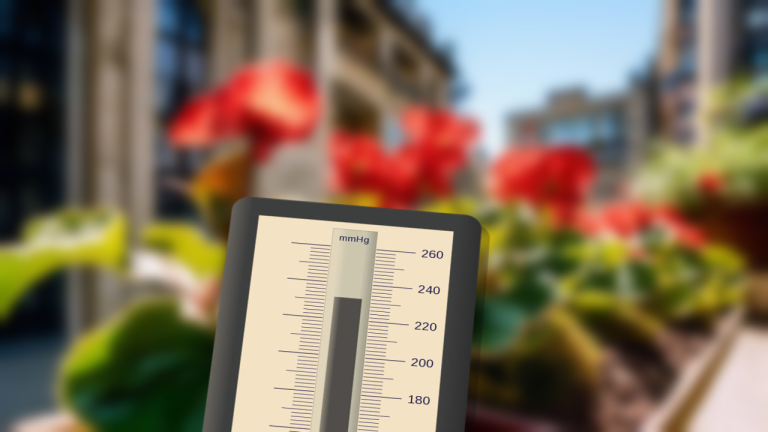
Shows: 232 mmHg
